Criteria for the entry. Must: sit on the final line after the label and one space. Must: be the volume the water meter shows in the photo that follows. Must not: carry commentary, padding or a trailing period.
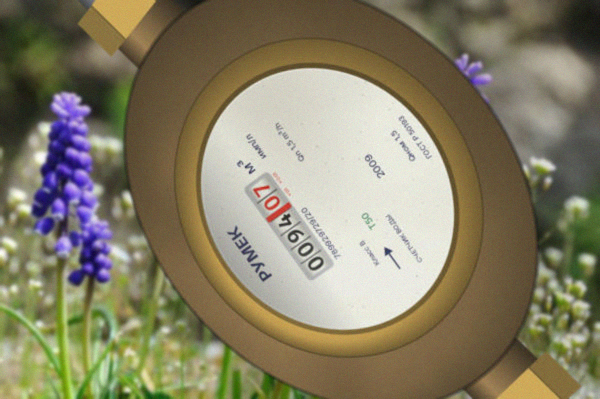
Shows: 94.07 m³
